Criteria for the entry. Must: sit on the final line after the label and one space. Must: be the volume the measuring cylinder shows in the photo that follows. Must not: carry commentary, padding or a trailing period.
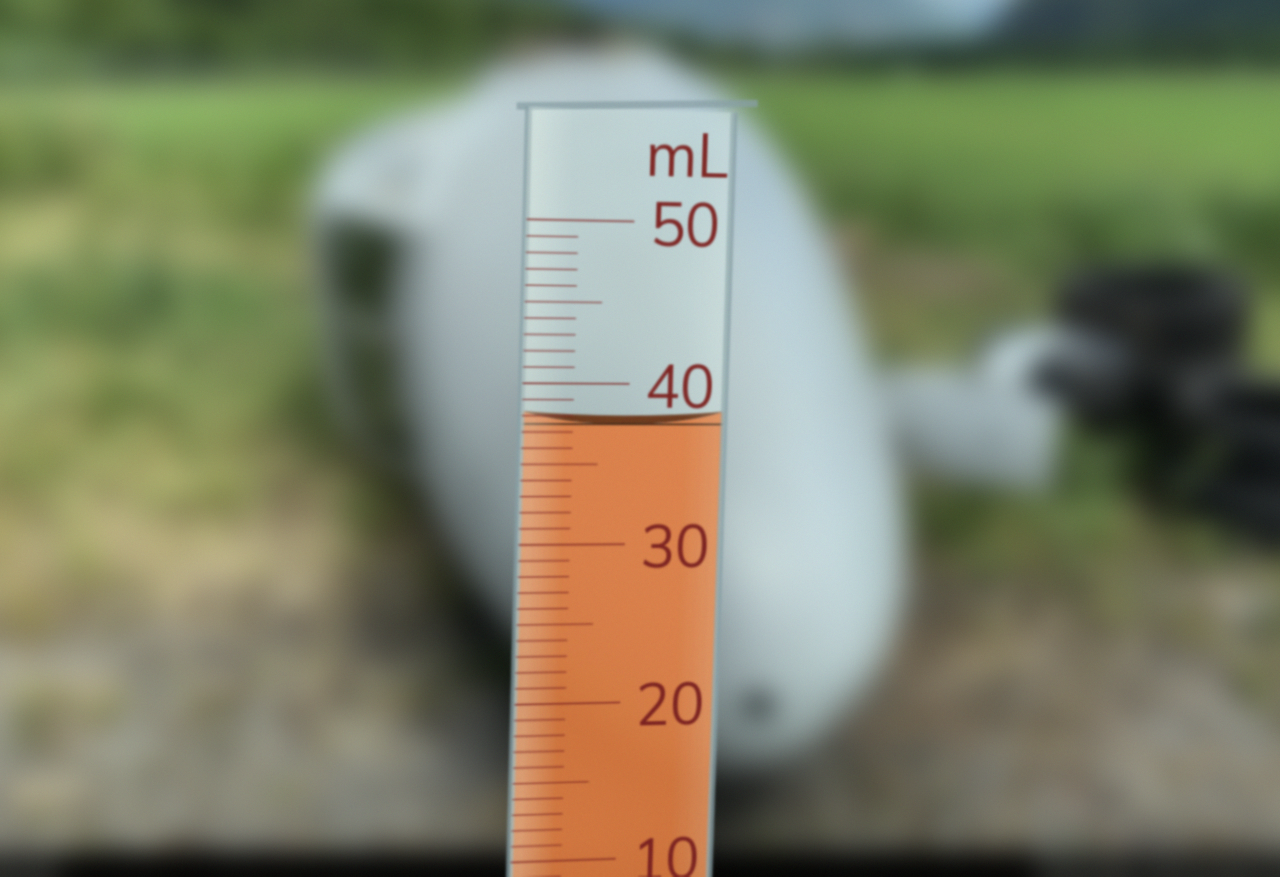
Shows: 37.5 mL
